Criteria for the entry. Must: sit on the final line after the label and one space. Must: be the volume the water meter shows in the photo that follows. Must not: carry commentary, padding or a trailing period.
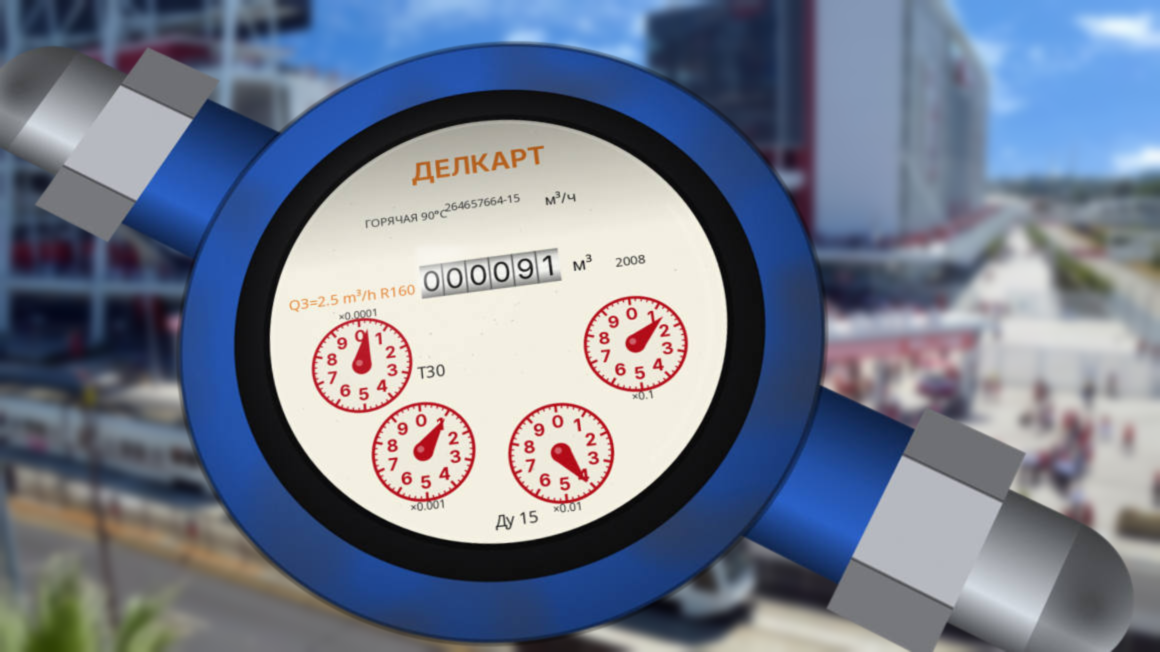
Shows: 91.1410 m³
